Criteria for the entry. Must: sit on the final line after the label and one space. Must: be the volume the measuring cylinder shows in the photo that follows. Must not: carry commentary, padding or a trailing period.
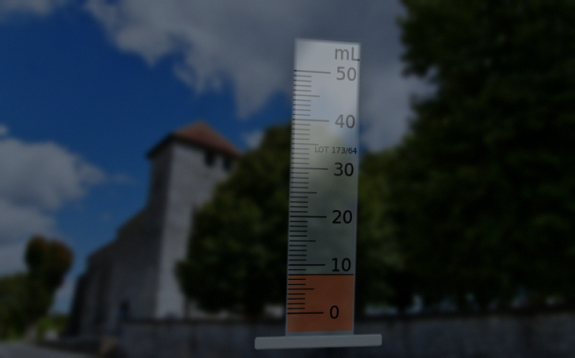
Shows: 8 mL
